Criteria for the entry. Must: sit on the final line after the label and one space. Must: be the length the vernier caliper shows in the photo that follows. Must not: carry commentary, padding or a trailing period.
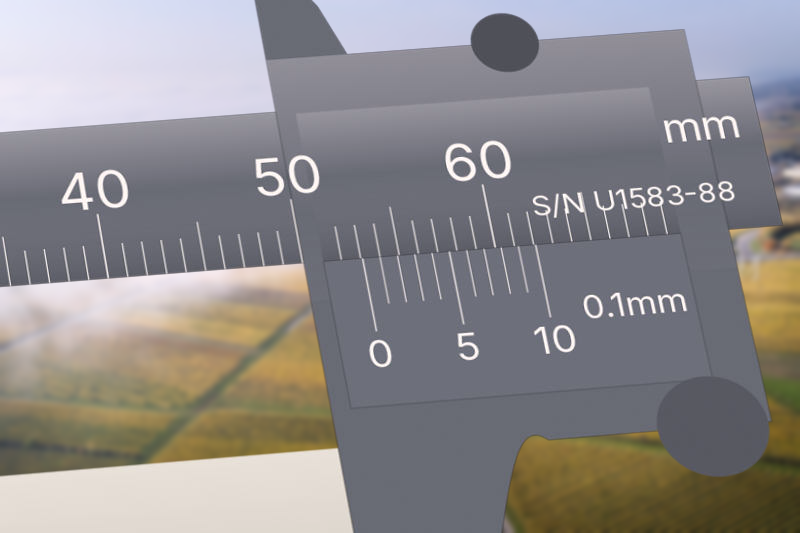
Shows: 53.1 mm
